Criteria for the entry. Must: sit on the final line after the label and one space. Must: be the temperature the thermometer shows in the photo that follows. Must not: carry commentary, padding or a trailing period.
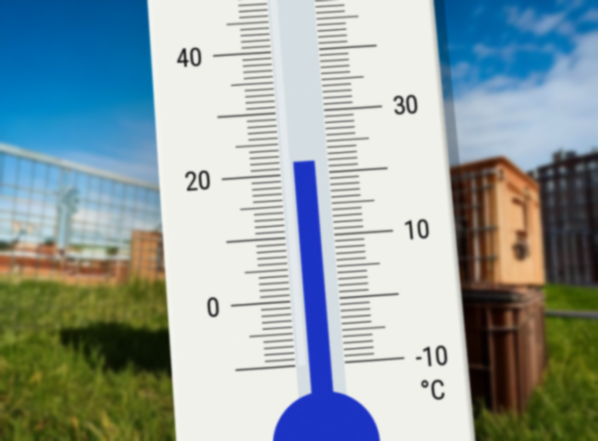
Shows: 22 °C
